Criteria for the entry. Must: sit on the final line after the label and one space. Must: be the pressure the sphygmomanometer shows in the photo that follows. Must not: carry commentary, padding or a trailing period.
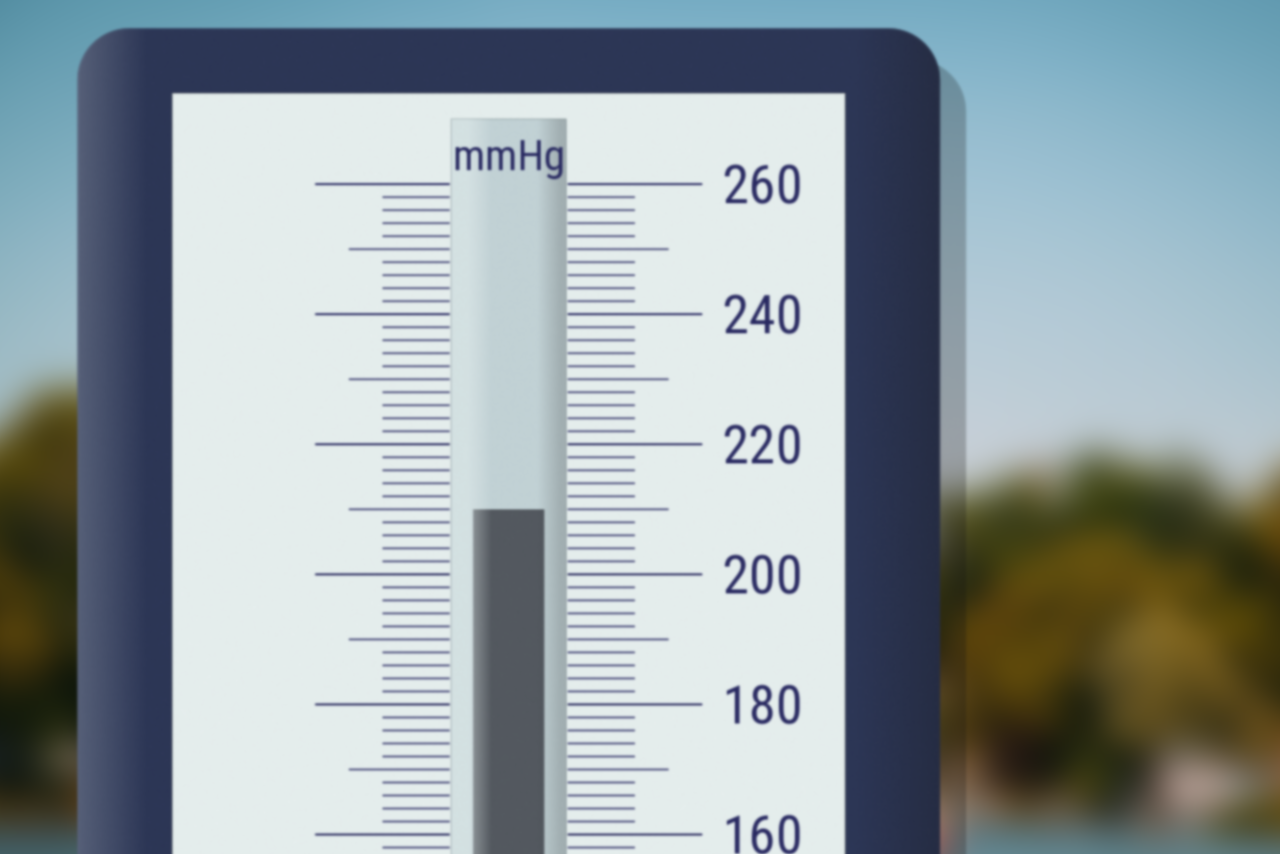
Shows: 210 mmHg
